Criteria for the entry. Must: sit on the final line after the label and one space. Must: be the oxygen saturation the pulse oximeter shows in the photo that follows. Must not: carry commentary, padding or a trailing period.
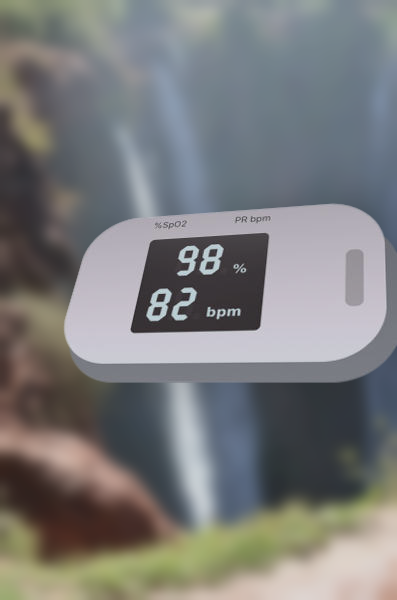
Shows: 98 %
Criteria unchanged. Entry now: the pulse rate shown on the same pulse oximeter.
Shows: 82 bpm
